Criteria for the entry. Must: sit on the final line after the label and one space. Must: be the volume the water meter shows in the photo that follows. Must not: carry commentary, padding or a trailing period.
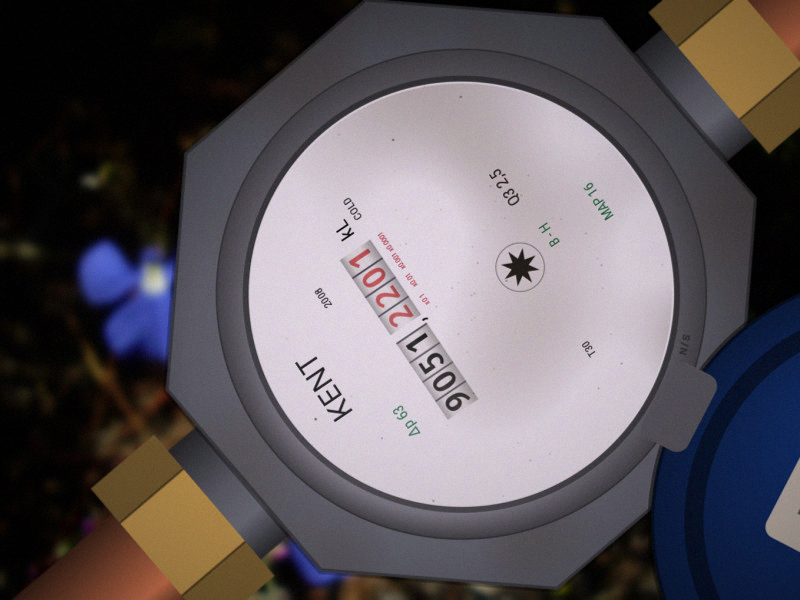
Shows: 9051.2201 kL
